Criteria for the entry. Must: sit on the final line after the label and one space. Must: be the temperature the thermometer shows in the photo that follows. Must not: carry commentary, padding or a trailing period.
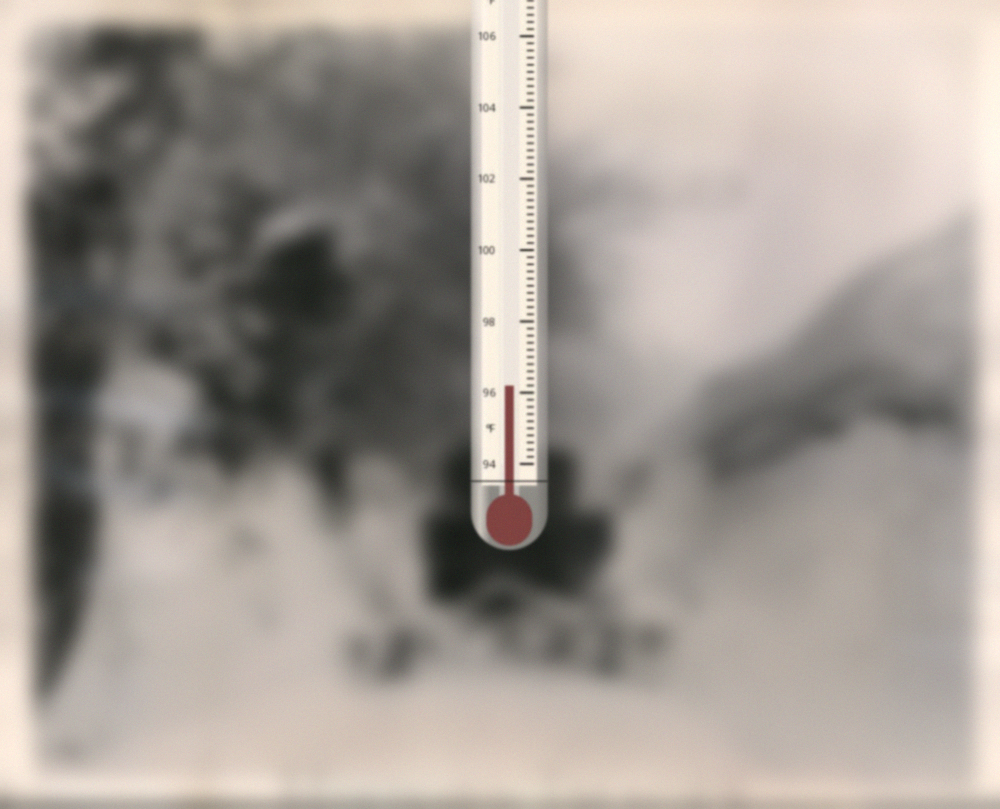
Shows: 96.2 °F
